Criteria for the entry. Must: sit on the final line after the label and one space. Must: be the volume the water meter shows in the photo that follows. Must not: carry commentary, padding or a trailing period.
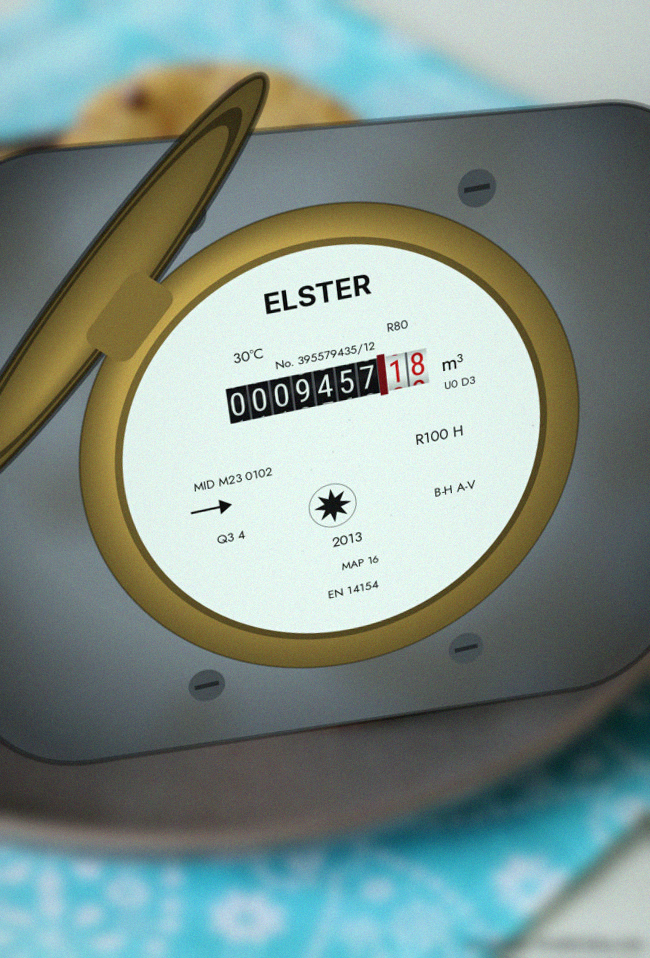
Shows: 9457.18 m³
